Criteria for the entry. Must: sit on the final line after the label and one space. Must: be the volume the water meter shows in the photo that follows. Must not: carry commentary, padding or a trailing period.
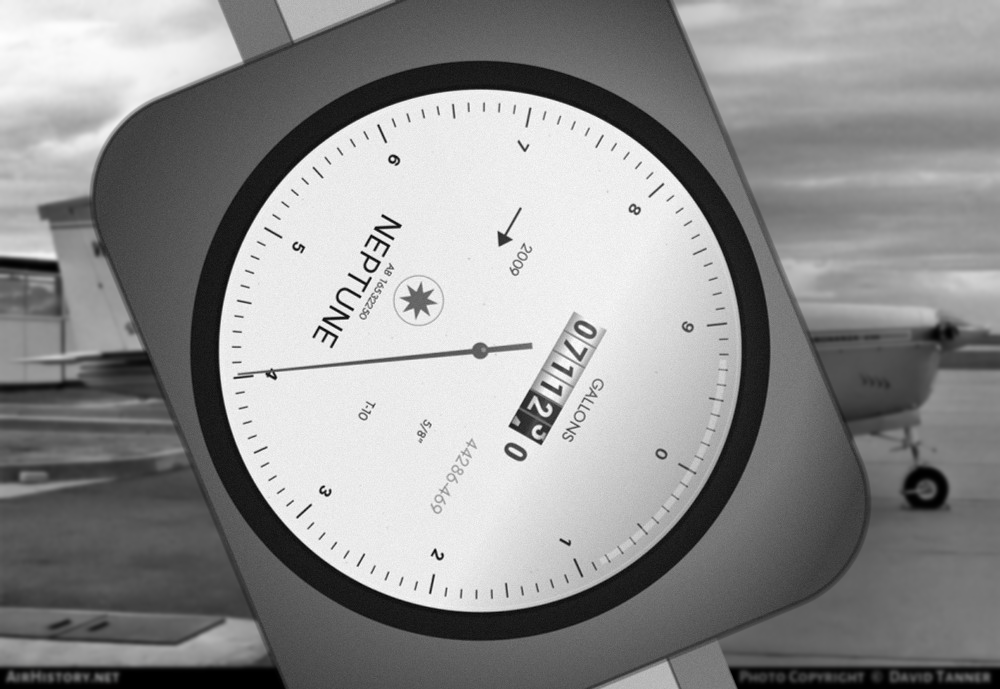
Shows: 711234.0 gal
